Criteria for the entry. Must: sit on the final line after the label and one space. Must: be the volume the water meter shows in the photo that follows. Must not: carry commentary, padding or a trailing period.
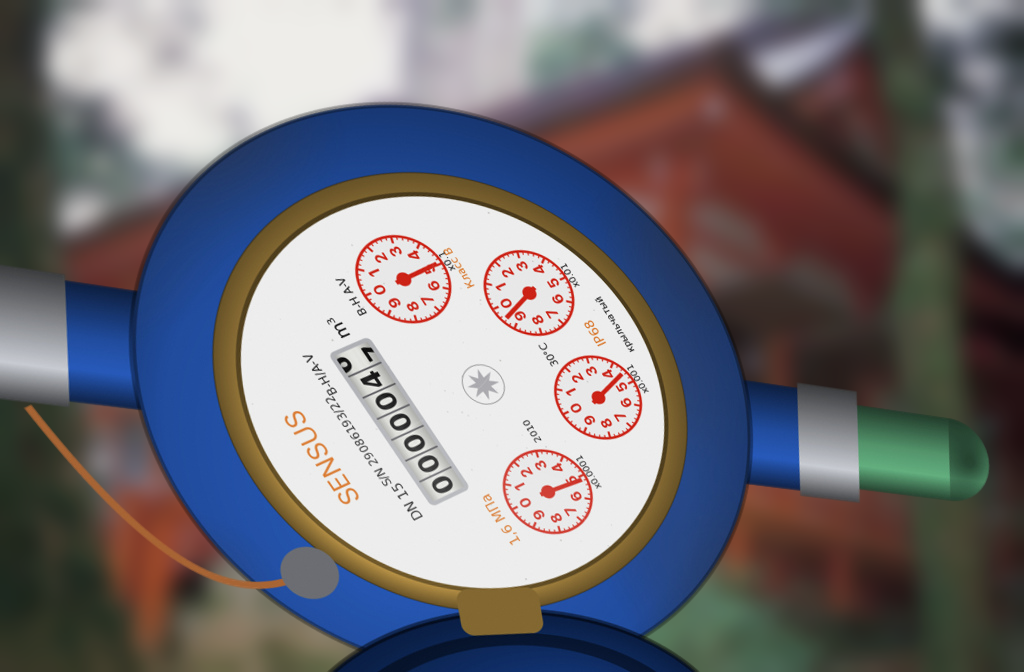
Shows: 46.4945 m³
